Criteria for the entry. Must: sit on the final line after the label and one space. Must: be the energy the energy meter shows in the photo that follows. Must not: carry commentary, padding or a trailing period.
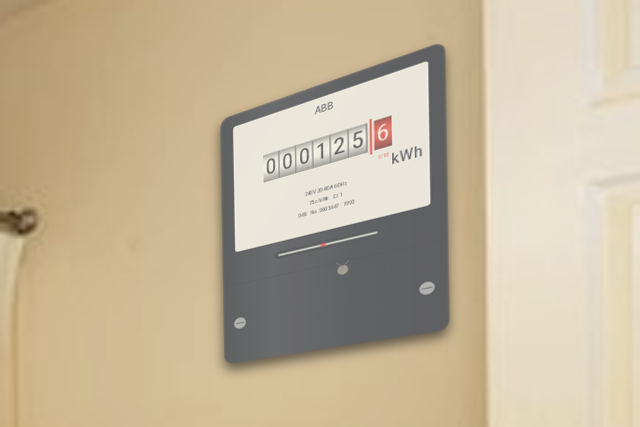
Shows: 125.6 kWh
